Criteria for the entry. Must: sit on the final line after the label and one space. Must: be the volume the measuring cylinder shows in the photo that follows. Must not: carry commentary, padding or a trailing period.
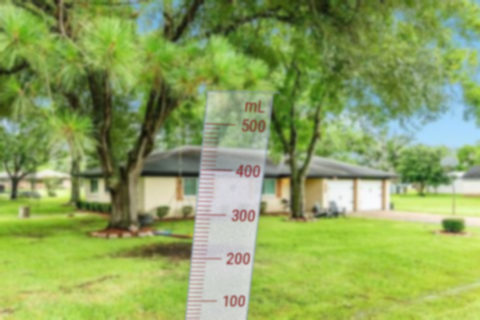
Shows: 400 mL
